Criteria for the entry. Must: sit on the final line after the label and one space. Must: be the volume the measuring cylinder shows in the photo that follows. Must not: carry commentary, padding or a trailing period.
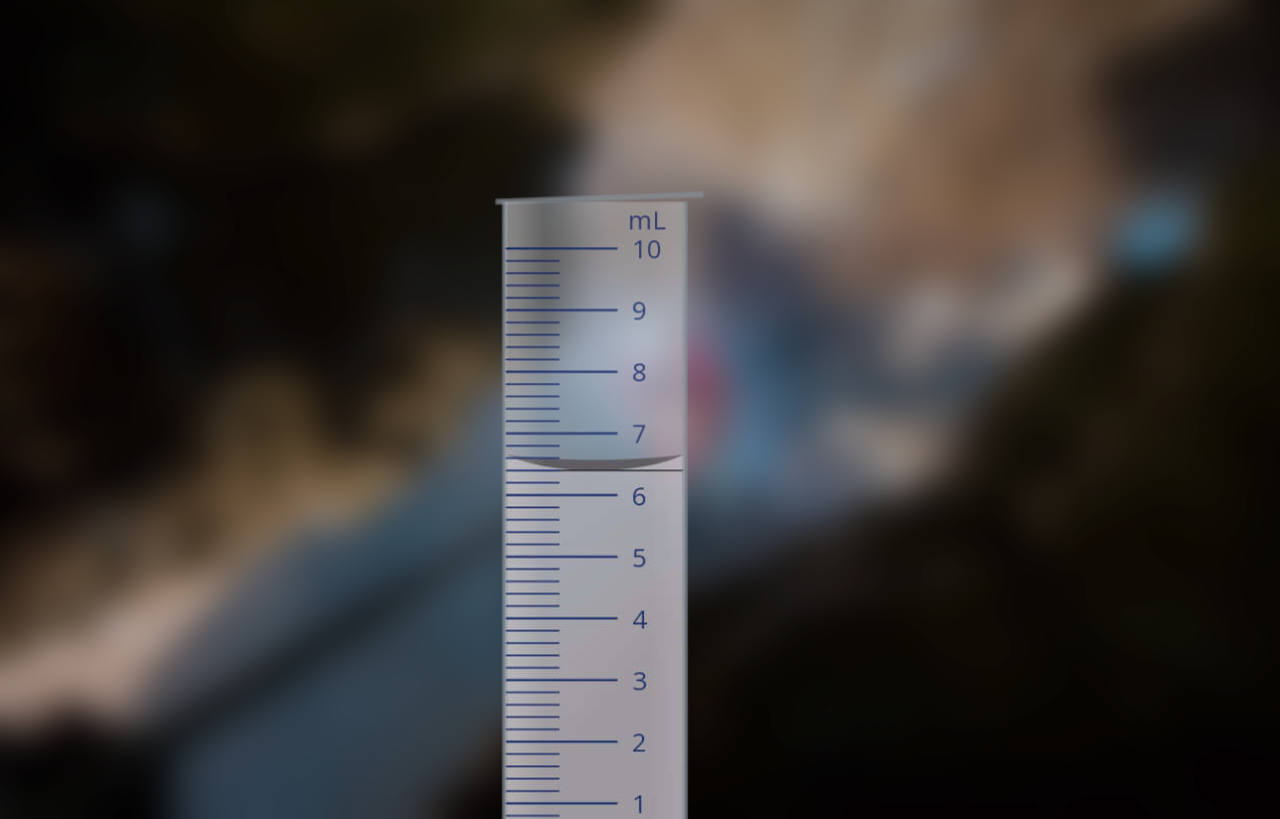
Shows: 6.4 mL
